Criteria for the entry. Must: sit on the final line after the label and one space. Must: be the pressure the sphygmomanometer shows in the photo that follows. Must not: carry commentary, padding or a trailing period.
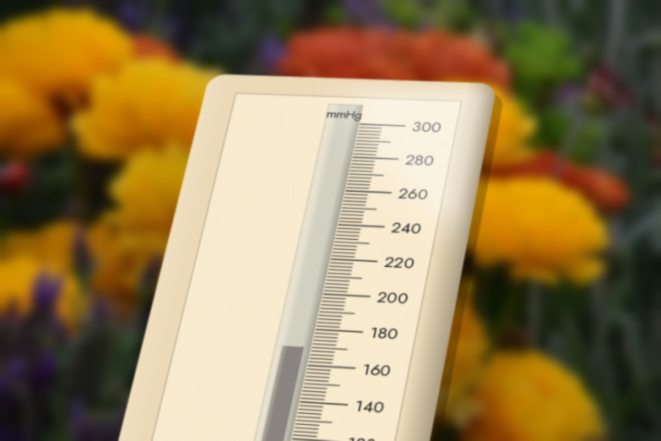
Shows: 170 mmHg
